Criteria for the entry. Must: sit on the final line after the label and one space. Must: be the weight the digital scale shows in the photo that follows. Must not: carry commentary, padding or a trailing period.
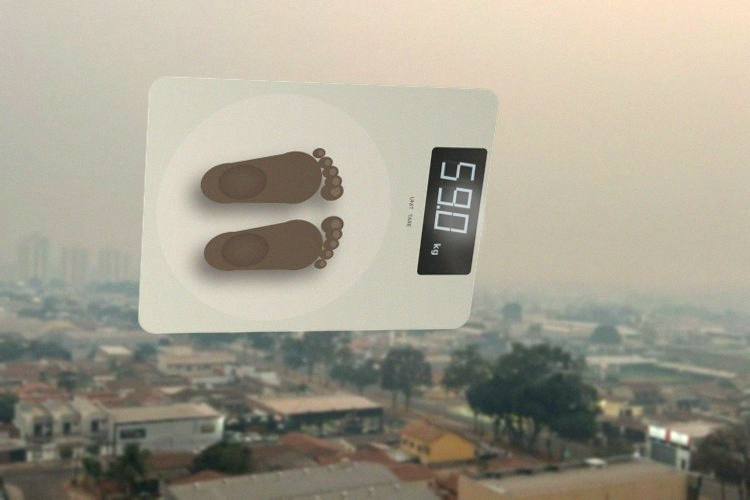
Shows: 59.0 kg
